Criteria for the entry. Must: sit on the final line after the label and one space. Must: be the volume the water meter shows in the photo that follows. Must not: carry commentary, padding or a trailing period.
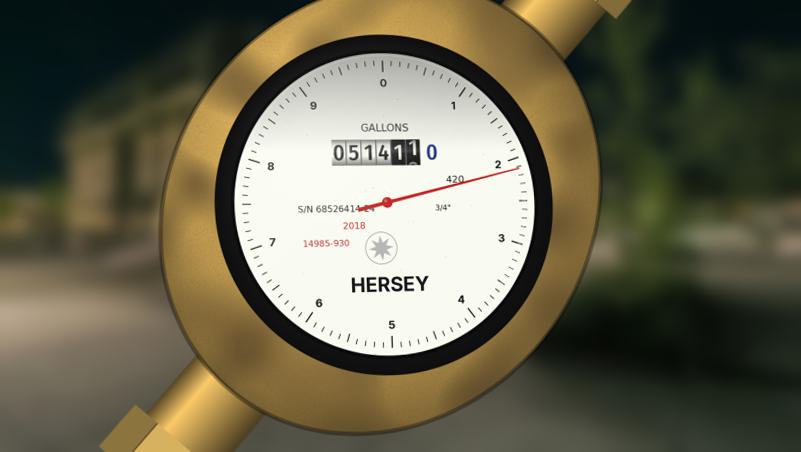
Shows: 514112.1 gal
